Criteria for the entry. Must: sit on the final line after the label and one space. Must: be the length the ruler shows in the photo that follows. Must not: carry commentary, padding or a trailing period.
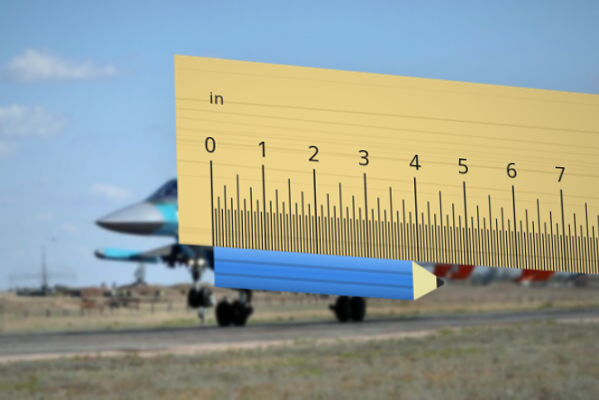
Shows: 4.5 in
